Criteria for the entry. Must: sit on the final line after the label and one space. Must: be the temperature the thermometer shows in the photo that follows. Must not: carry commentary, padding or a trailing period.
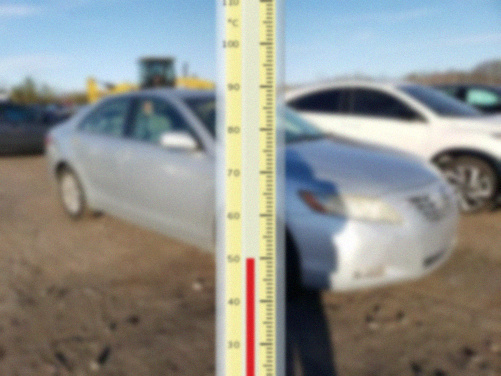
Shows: 50 °C
